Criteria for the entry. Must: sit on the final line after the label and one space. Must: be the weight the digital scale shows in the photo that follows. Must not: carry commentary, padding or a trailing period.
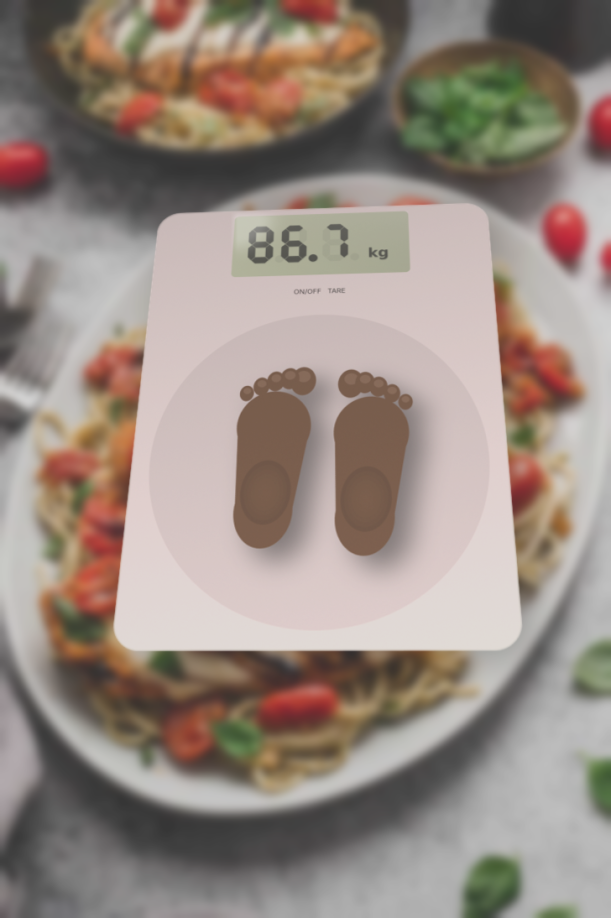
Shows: 86.7 kg
